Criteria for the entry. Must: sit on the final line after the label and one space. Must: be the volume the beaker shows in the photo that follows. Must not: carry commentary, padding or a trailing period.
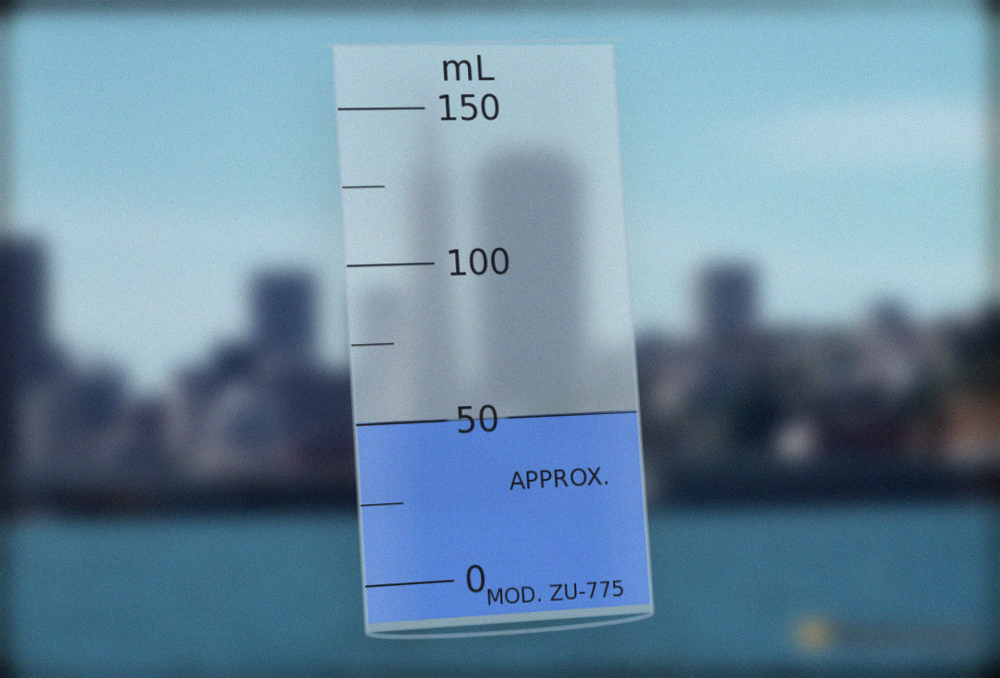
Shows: 50 mL
